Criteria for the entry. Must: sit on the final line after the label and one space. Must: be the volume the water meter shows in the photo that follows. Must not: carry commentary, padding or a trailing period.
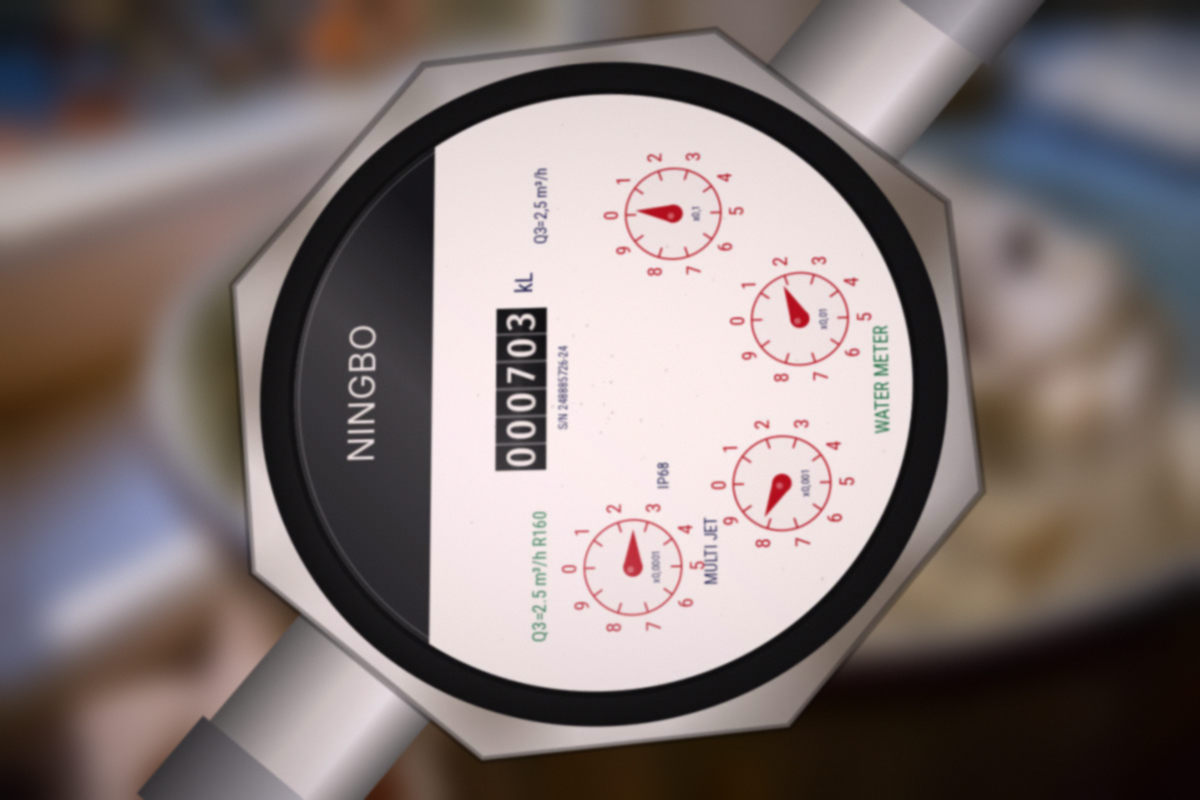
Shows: 703.0182 kL
